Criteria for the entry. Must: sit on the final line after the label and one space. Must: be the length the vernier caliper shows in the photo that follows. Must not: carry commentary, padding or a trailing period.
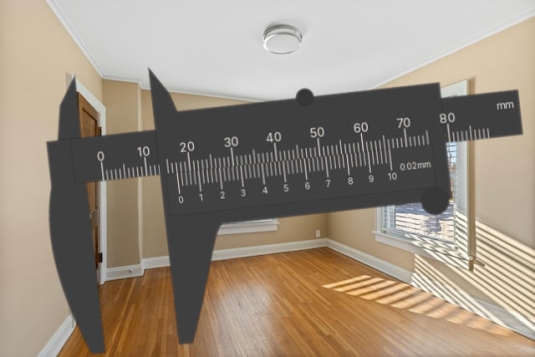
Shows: 17.0 mm
